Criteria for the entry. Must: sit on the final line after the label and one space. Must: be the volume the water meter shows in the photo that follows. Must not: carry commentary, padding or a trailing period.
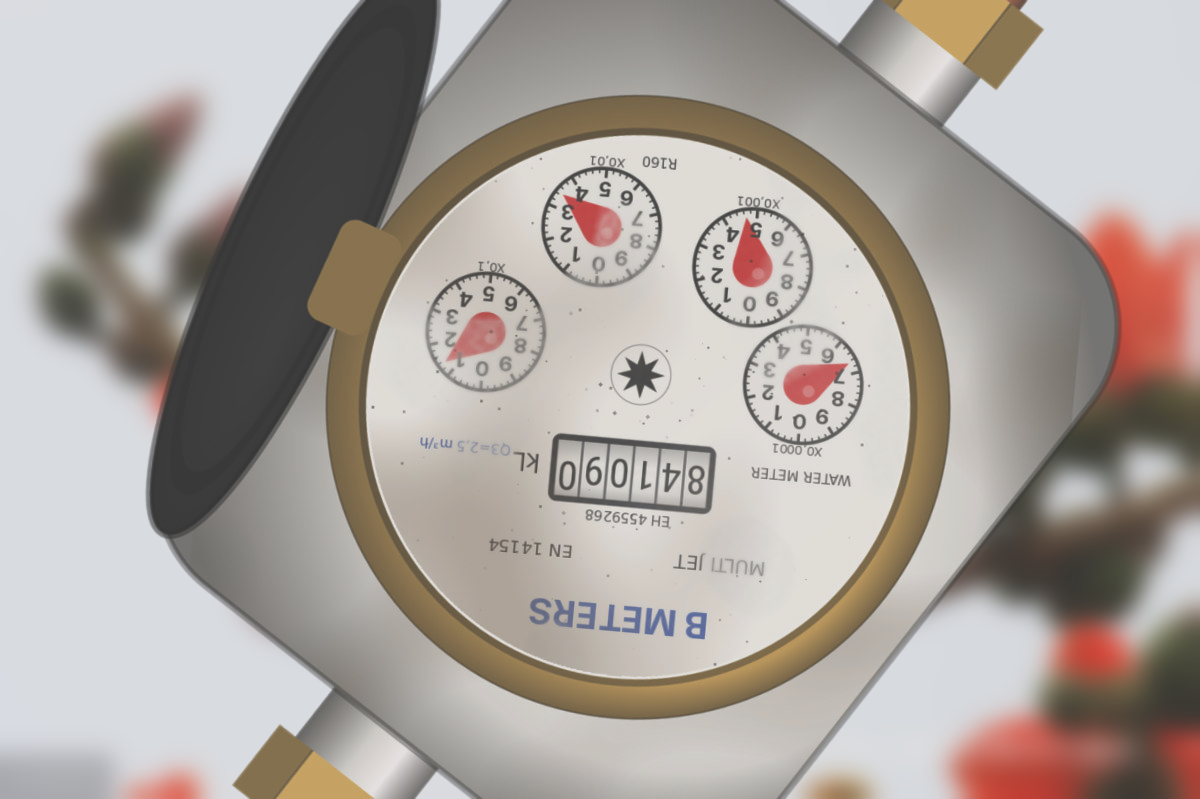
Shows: 841090.1346 kL
